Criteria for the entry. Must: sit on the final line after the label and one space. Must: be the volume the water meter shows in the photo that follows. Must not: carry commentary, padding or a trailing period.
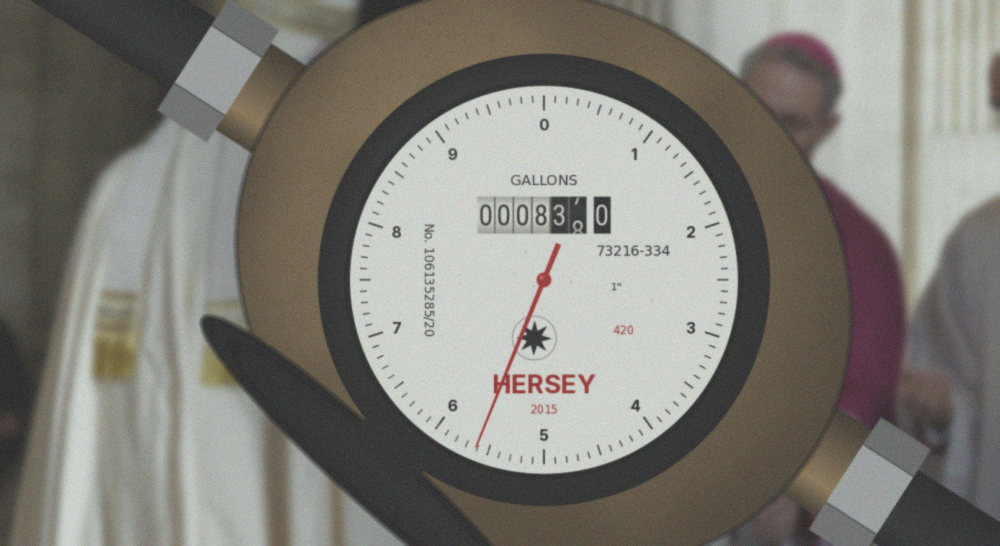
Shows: 8375.6 gal
